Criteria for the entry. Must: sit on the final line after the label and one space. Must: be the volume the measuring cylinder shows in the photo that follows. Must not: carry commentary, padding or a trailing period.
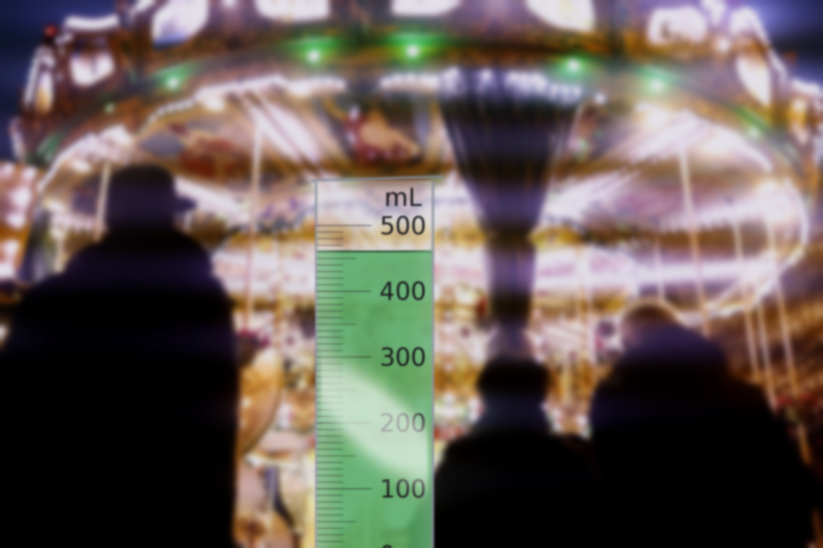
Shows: 460 mL
